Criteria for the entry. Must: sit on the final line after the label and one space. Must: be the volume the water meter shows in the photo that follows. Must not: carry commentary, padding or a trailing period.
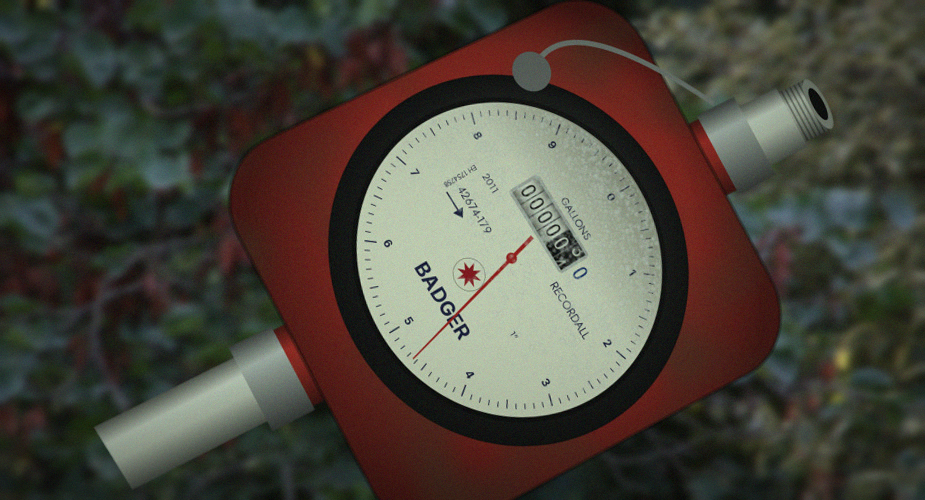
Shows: 34.6 gal
